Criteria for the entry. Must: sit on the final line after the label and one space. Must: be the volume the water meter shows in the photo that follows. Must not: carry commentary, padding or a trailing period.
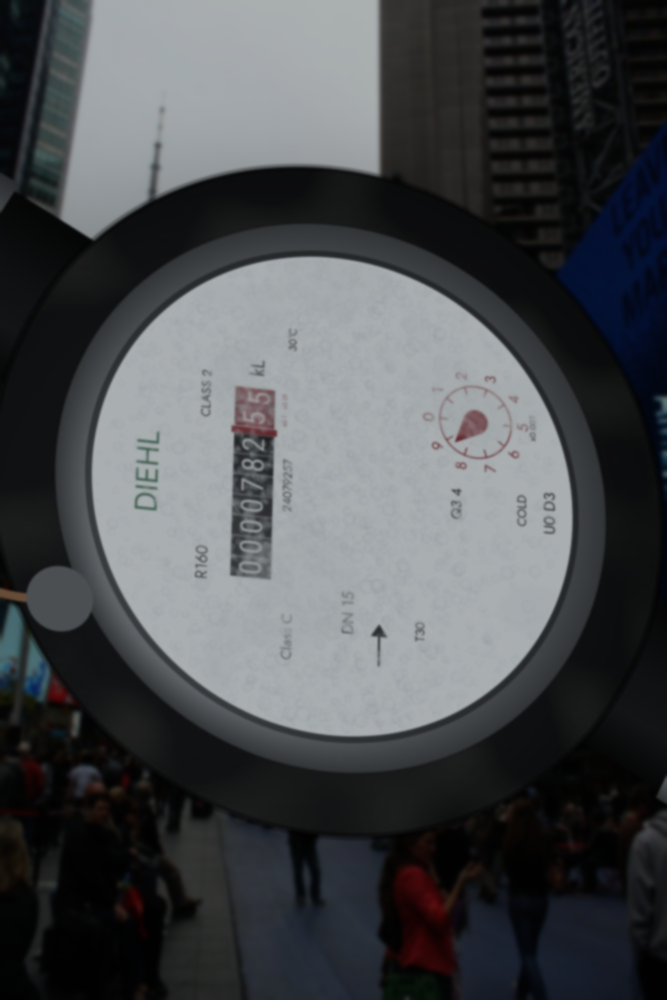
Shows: 782.548 kL
